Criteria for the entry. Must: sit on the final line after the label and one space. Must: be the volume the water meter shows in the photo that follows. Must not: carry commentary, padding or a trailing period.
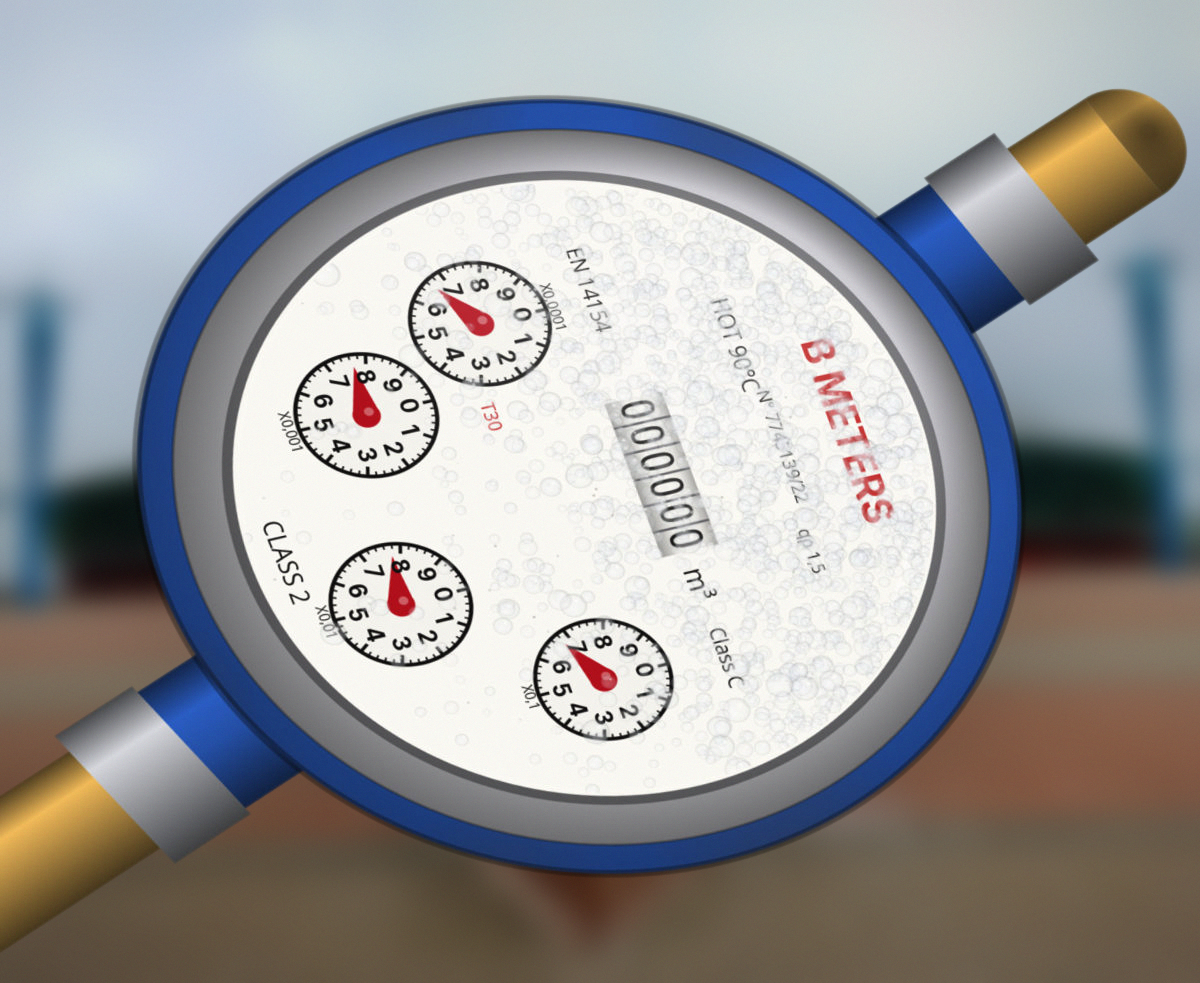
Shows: 0.6776 m³
